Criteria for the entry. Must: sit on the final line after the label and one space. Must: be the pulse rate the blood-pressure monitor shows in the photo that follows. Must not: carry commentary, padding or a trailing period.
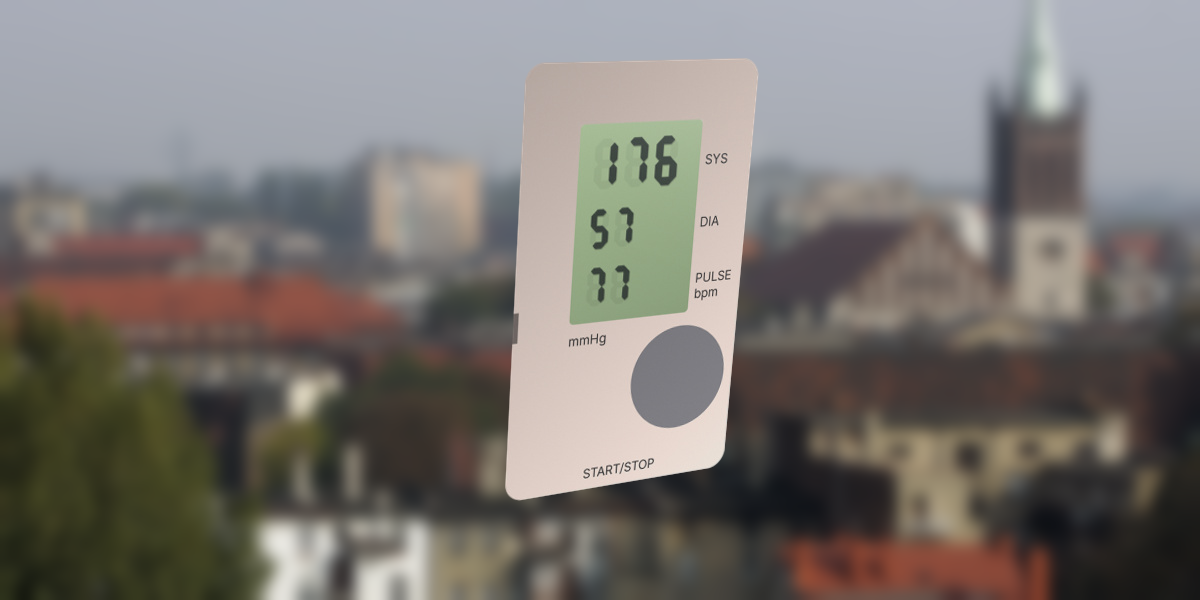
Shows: 77 bpm
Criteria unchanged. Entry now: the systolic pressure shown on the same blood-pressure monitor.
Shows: 176 mmHg
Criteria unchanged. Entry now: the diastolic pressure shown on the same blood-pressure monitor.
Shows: 57 mmHg
